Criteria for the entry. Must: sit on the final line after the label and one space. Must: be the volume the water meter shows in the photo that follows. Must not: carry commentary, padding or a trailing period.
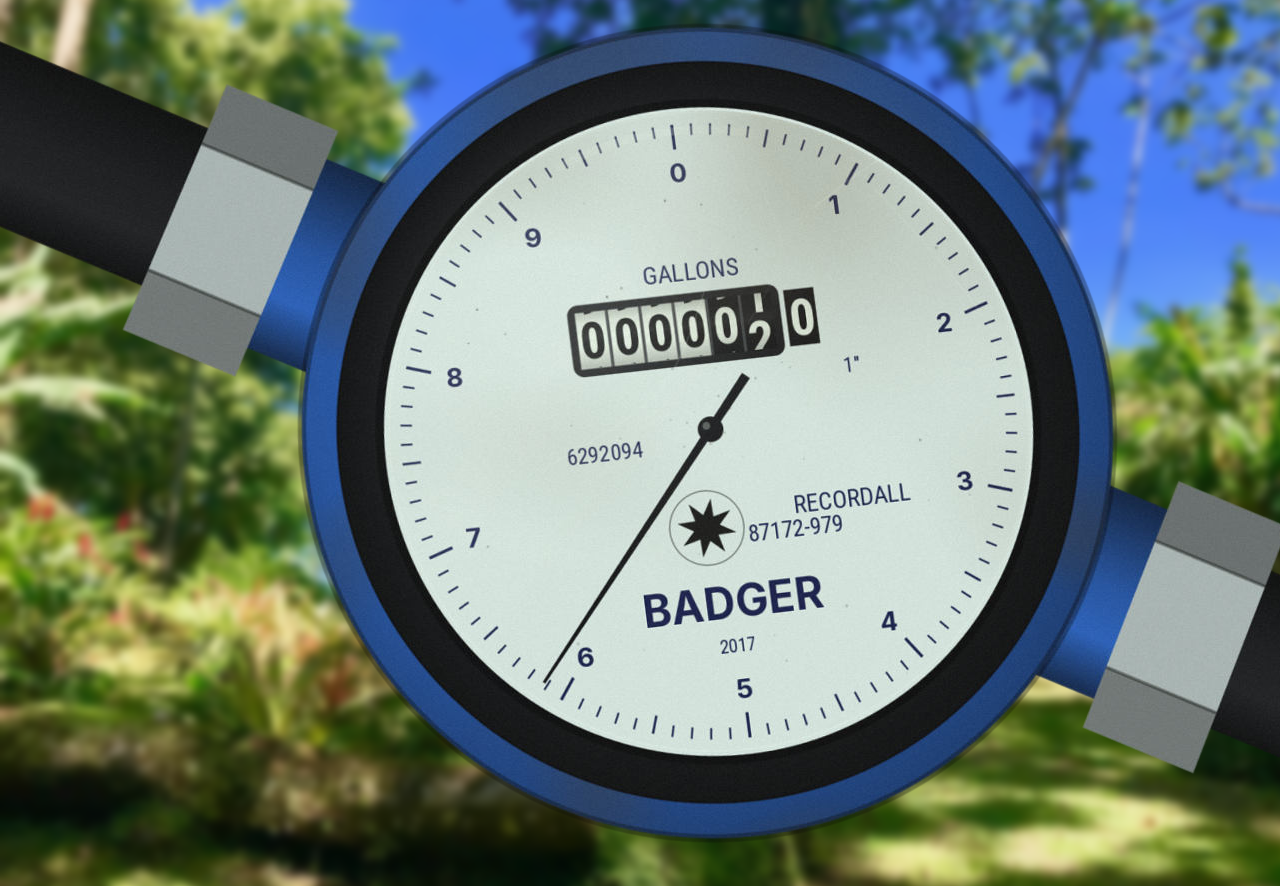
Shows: 16.1 gal
